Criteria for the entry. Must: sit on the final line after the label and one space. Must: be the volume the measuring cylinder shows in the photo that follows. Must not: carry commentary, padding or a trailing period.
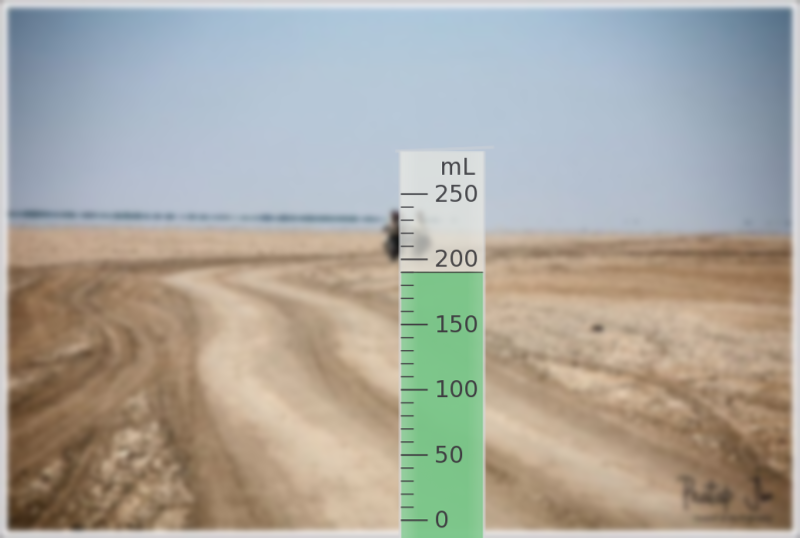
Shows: 190 mL
